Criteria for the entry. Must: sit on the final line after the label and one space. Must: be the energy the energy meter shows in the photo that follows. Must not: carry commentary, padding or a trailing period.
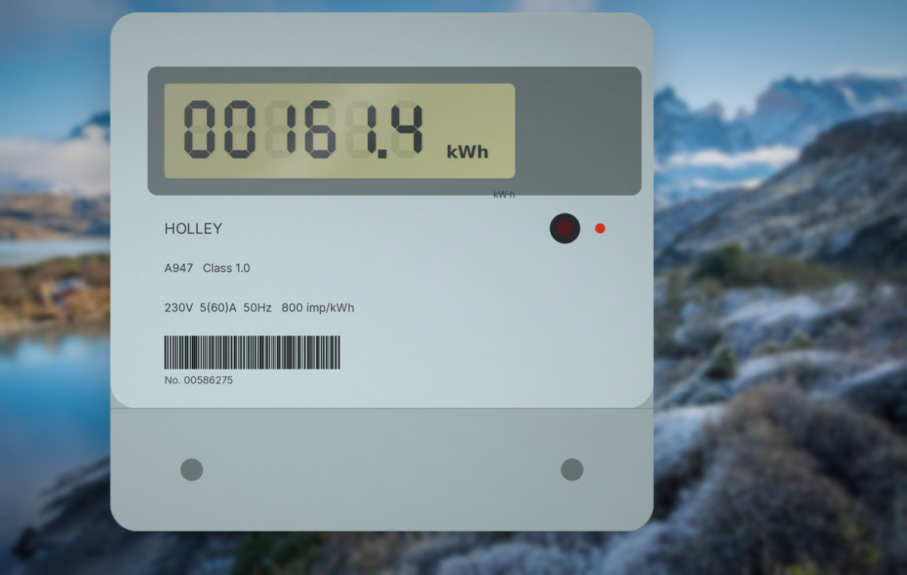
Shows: 161.4 kWh
